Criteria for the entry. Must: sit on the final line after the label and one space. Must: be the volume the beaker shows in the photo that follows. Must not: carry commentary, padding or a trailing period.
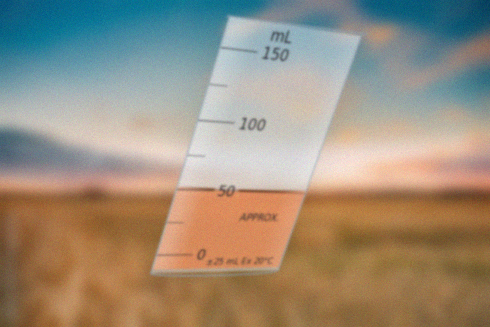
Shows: 50 mL
